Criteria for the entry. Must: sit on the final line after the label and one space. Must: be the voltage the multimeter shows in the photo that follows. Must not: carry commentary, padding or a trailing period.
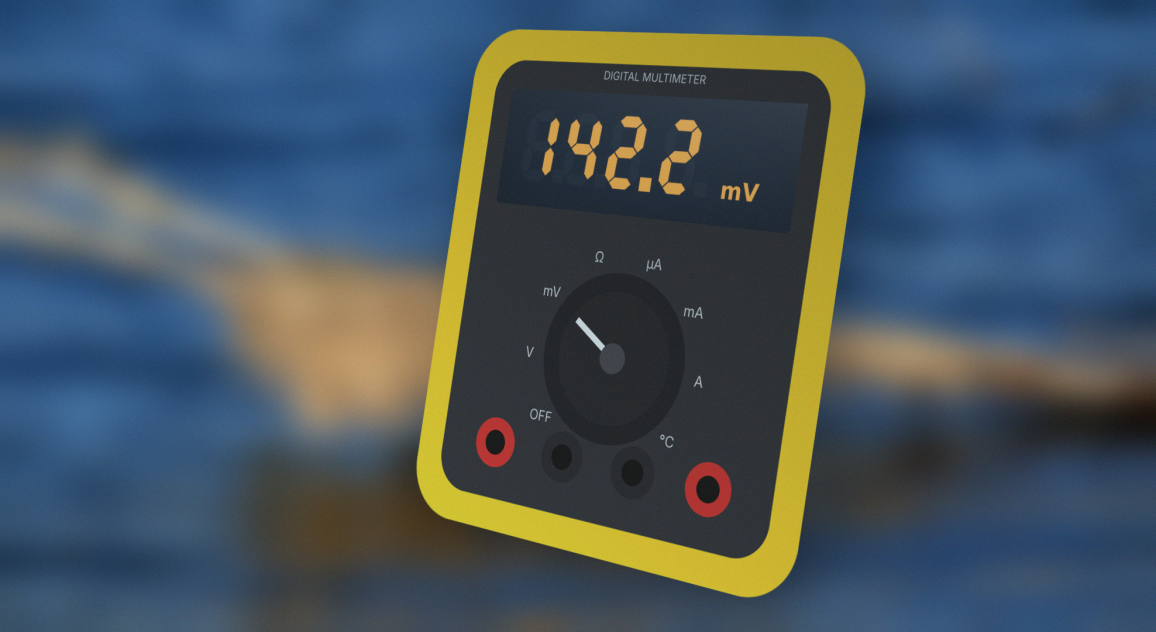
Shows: 142.2 mV
